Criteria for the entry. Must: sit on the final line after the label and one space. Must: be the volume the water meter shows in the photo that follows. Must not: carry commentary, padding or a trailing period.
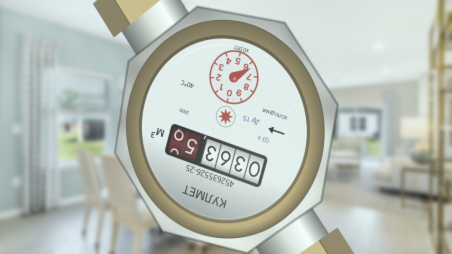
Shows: 363.586 m³
